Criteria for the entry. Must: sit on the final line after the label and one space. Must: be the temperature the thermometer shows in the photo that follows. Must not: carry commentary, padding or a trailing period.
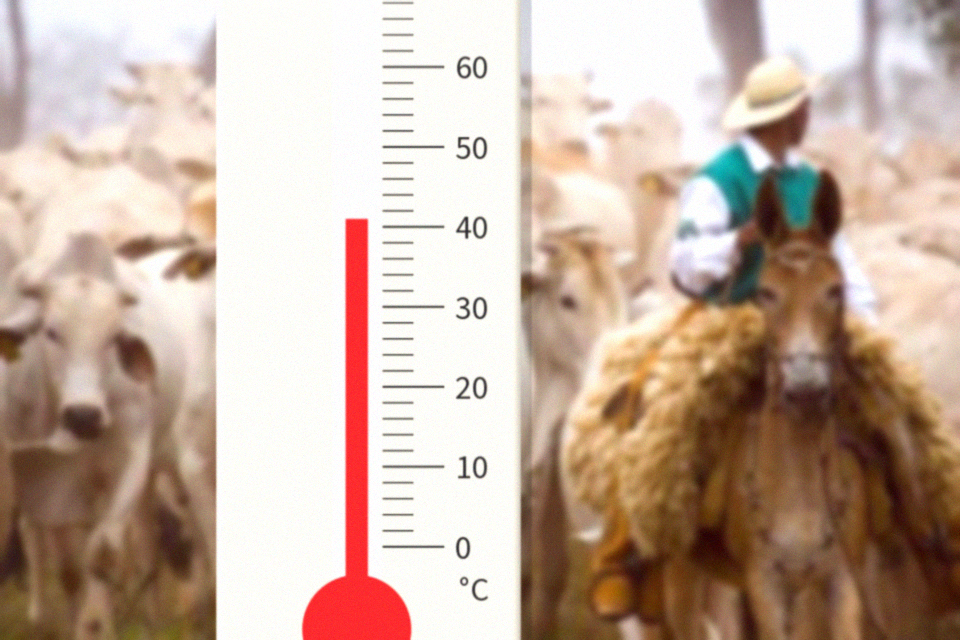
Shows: 41 °C
